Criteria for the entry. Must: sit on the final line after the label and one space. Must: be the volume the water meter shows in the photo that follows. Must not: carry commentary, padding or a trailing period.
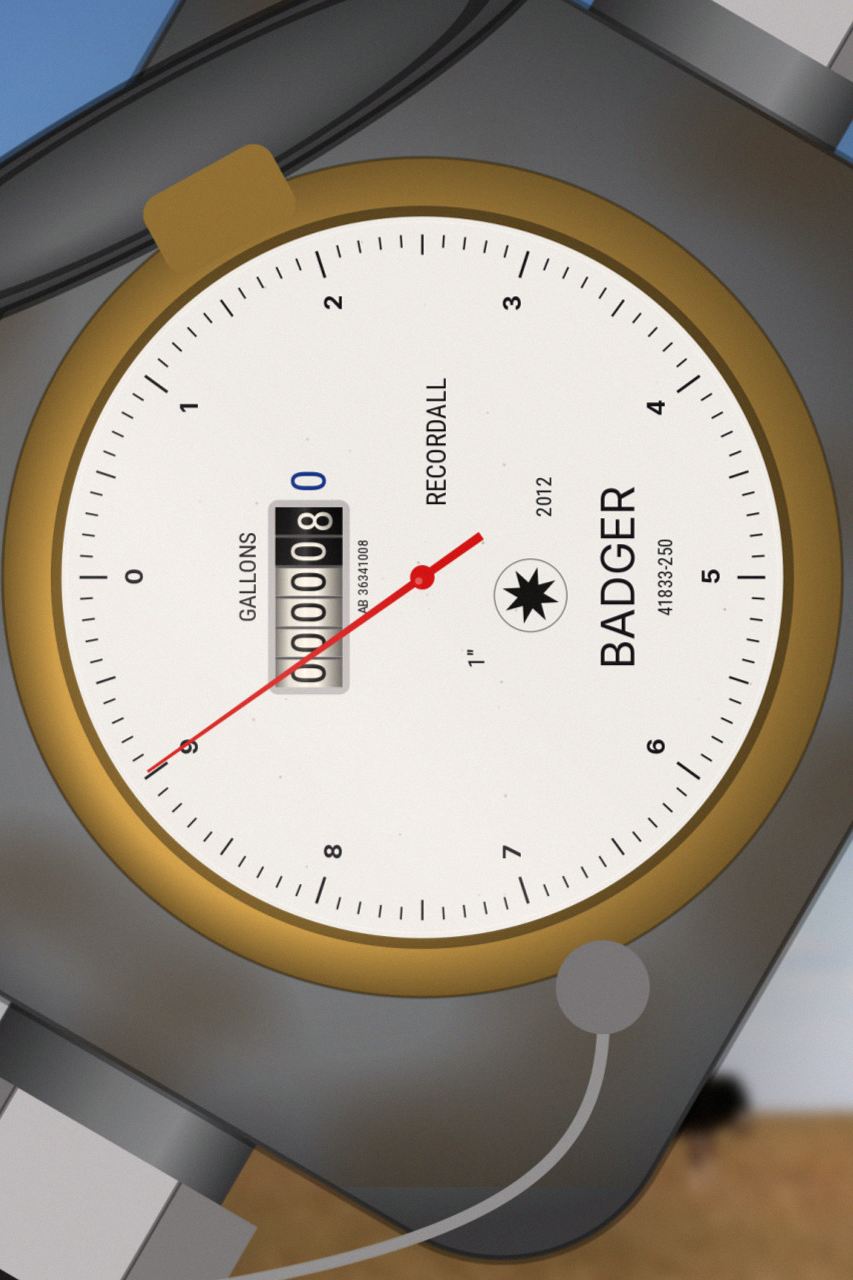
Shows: 79.0 gal
